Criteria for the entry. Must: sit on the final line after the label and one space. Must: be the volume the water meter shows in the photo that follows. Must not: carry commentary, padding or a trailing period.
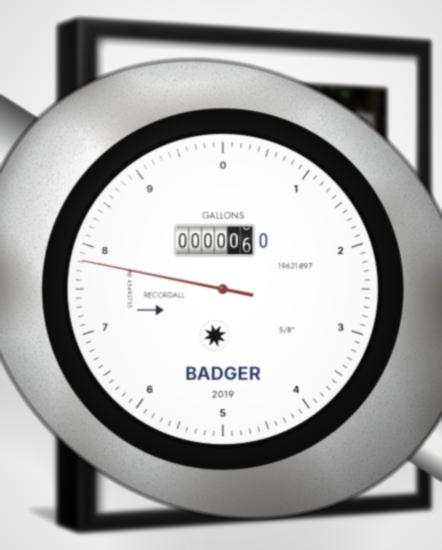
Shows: 57.8 gal
